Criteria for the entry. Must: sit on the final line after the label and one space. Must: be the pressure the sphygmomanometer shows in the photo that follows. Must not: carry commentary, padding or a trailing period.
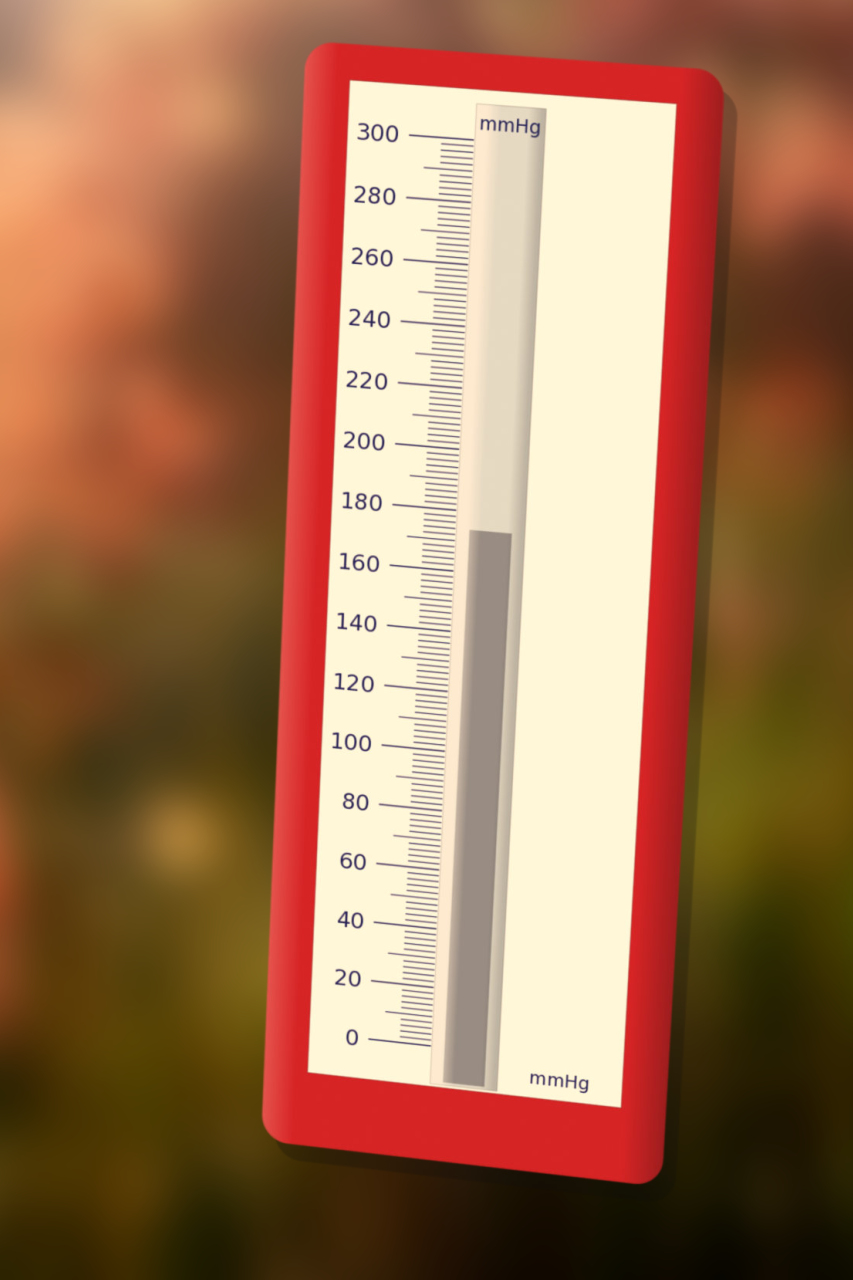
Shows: 174 mmHg
